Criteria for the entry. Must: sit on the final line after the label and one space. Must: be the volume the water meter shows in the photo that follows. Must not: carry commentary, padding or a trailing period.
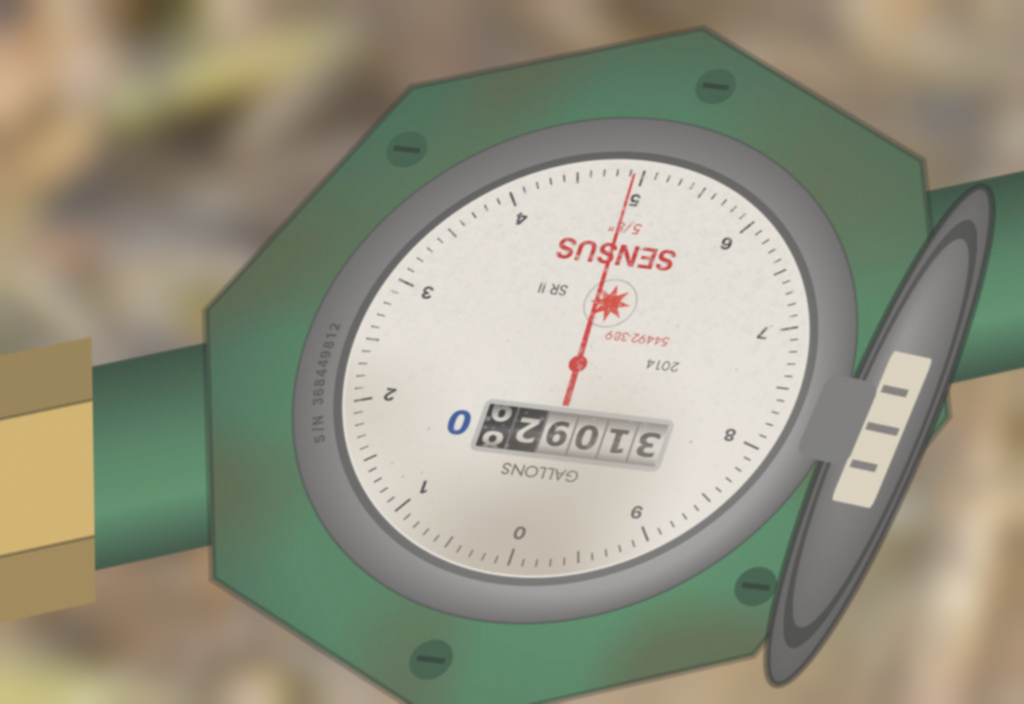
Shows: 3109284.9 gal
